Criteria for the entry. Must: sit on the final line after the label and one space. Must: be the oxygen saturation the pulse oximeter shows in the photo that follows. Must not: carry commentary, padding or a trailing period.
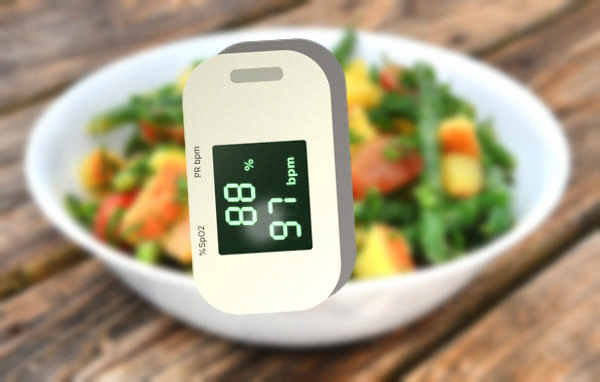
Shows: 88 %
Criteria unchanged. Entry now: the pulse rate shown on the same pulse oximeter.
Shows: 97 bpm
